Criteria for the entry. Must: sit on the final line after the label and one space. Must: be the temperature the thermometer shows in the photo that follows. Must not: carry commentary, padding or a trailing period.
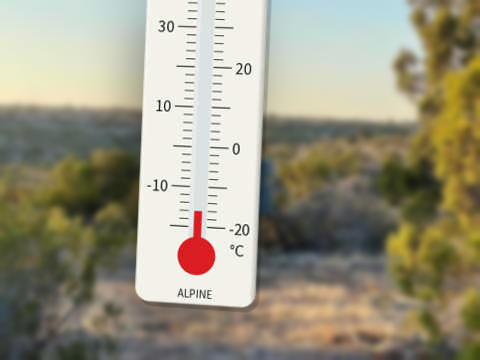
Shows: -16 °C
